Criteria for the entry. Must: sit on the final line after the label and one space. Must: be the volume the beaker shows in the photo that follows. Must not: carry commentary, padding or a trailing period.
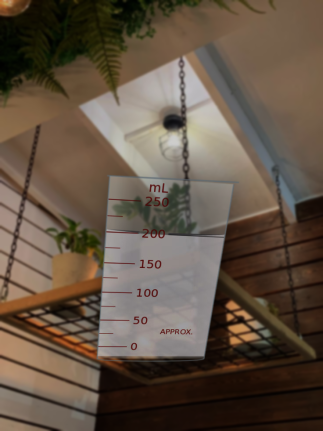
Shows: 200 mL
